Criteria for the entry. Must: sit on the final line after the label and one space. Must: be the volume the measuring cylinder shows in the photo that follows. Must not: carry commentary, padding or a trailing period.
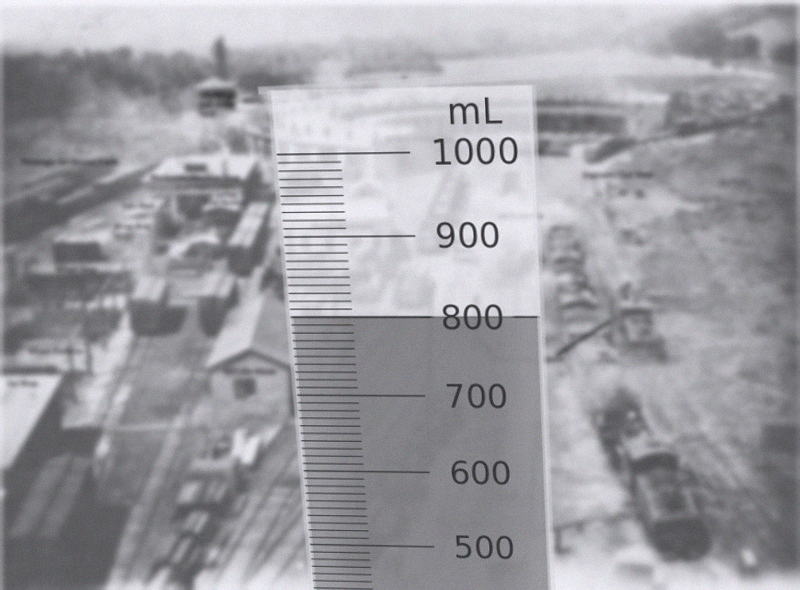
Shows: 800 mL
